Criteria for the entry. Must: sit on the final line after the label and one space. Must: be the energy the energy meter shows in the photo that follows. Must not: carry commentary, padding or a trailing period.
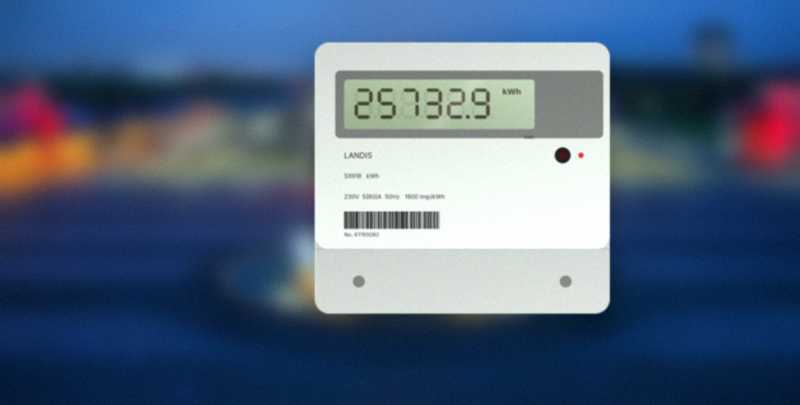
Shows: 25732.9 kWh
